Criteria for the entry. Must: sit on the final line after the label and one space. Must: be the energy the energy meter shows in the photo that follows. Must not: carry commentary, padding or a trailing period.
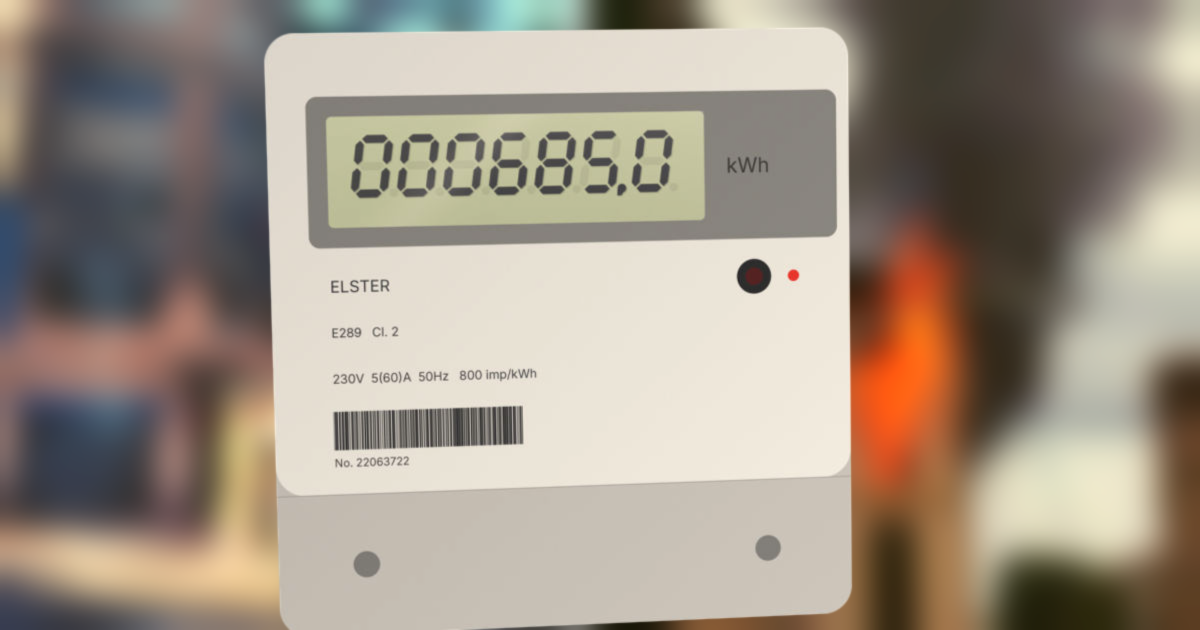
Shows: 685.0 kWh
